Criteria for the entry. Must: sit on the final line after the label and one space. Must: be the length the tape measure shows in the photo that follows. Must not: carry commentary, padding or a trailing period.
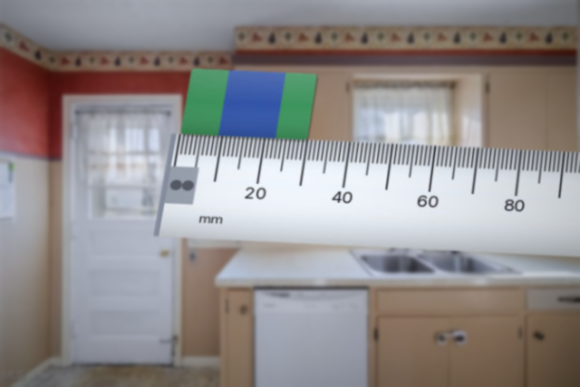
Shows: 30 mm
